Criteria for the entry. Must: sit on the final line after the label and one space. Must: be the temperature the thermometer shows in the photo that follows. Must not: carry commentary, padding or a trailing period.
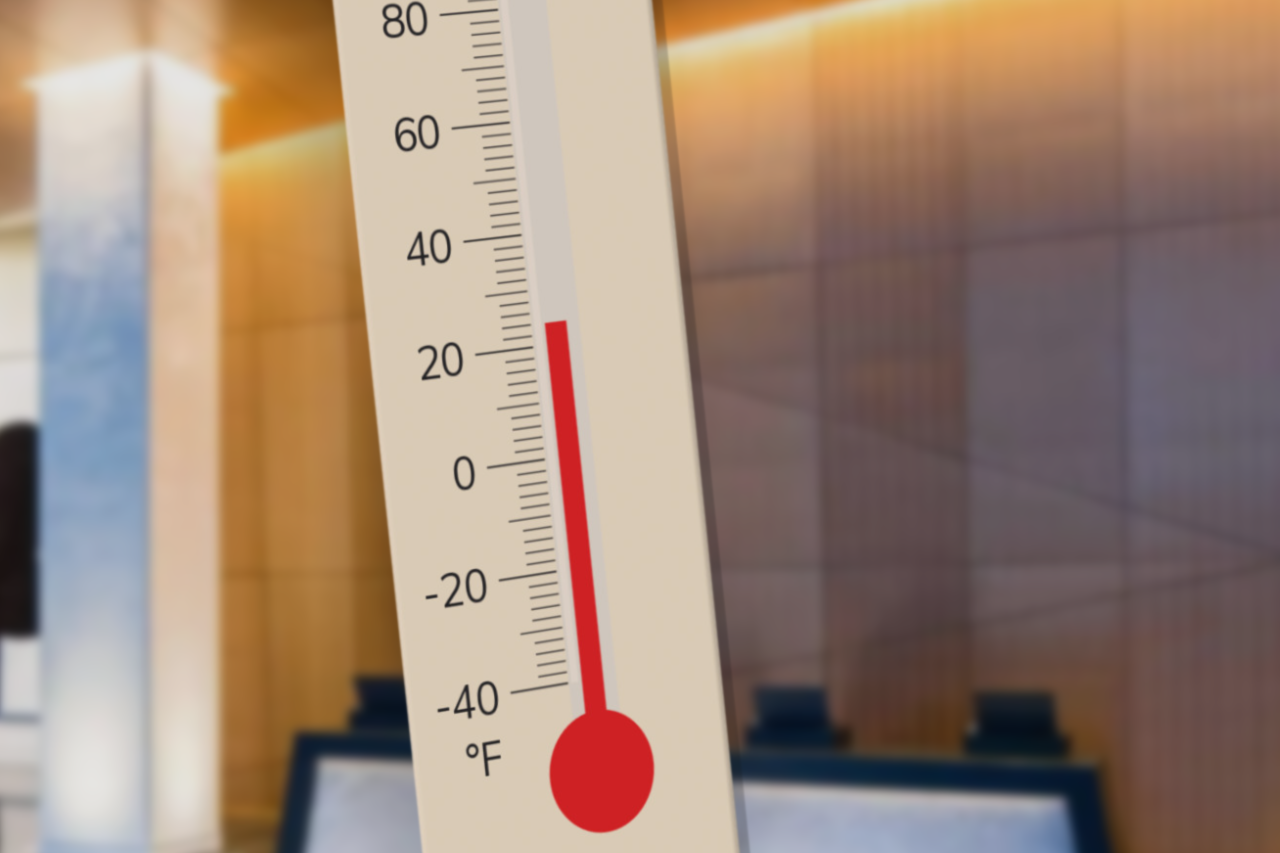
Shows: 24 °F
